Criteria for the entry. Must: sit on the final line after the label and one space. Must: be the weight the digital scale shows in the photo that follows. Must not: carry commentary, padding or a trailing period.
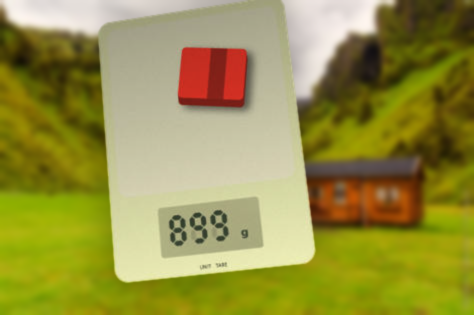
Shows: 899 g
